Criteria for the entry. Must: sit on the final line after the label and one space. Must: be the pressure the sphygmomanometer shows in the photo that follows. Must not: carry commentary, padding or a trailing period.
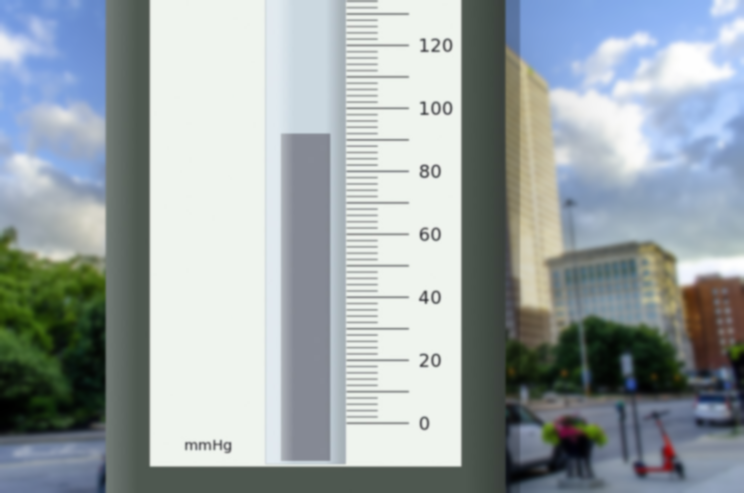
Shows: 92 mmHg
